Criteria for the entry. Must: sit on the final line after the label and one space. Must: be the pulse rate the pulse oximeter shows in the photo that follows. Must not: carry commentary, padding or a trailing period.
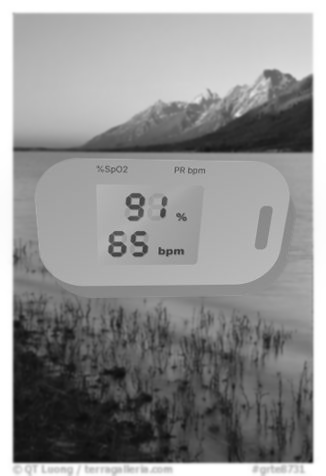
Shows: 65 bpm
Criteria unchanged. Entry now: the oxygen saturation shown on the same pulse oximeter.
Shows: 91 %
